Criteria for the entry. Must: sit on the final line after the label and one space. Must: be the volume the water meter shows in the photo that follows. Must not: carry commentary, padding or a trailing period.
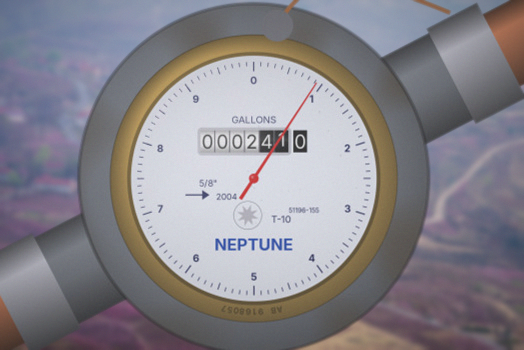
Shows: 2410.9 gal
